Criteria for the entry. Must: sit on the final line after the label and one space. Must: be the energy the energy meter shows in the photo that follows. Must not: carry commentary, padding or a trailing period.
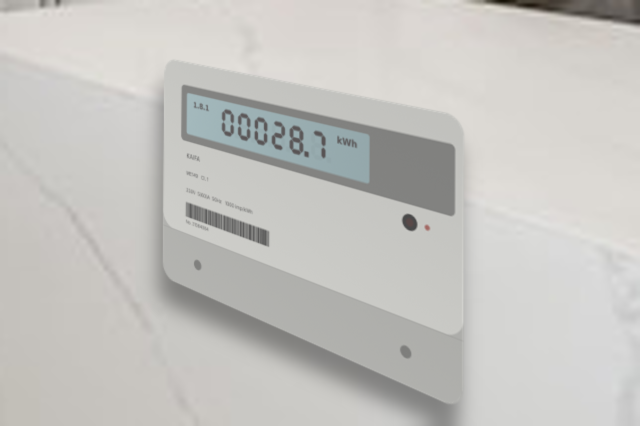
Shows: 28.7 kWh
